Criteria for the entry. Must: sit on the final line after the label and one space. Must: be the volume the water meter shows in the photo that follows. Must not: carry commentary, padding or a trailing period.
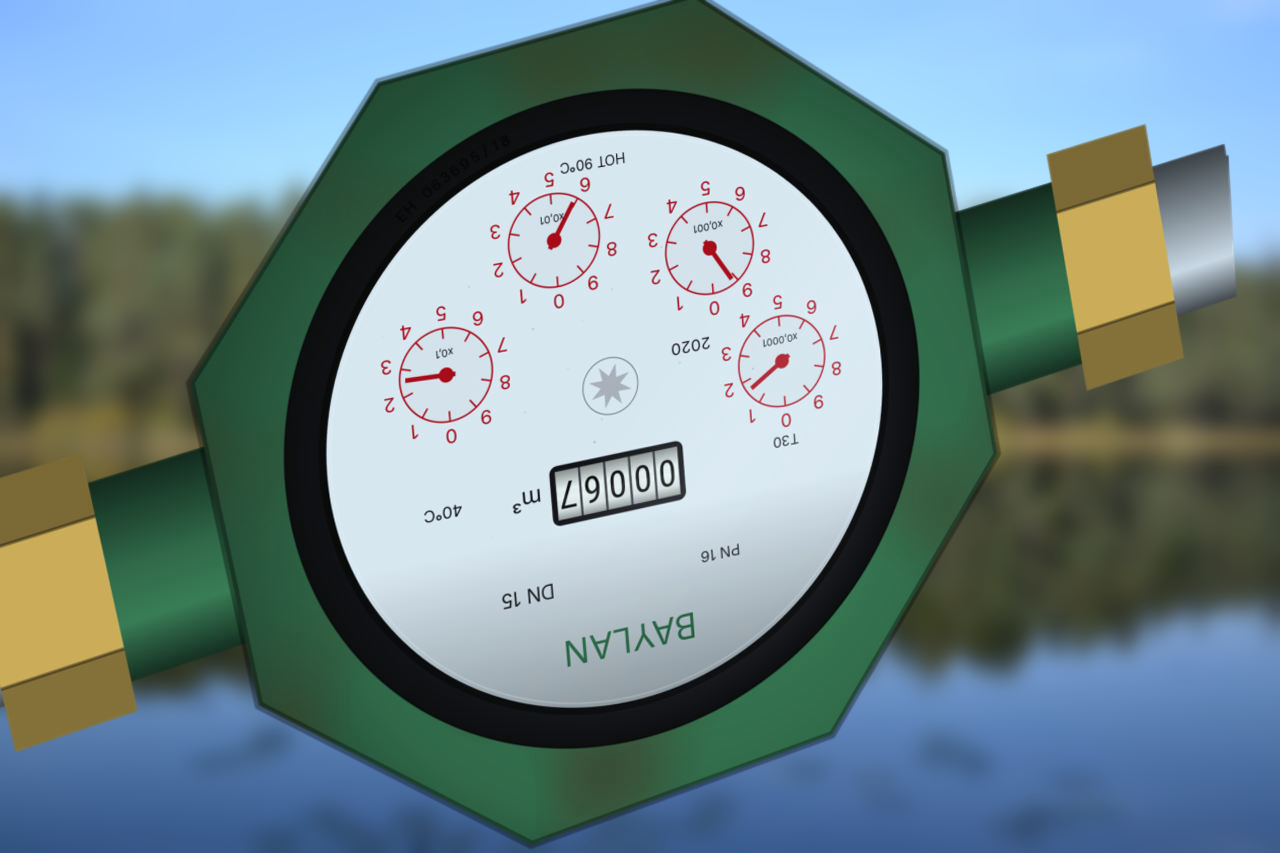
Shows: 67.2591 m³
